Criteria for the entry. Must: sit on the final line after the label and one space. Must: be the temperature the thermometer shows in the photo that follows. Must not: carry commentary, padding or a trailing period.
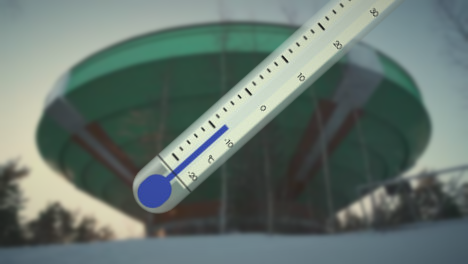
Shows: -8 °C
